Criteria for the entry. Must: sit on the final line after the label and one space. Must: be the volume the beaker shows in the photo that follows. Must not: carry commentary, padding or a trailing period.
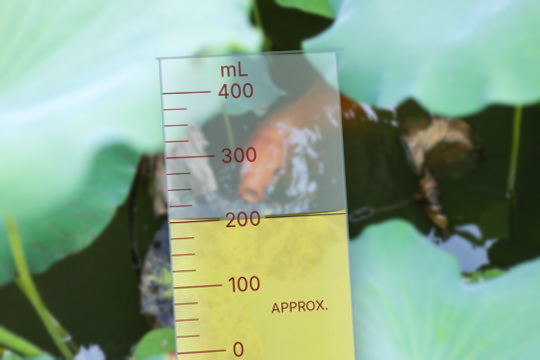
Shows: 200 mL
